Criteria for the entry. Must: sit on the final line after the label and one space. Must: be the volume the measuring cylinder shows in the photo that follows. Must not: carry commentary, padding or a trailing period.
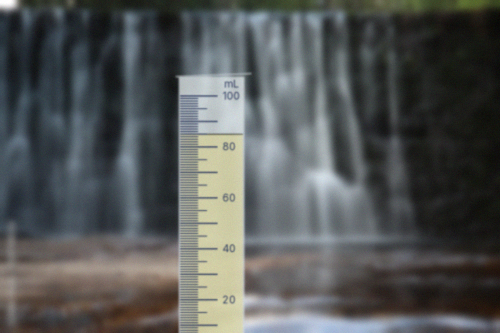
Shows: 85 mL
